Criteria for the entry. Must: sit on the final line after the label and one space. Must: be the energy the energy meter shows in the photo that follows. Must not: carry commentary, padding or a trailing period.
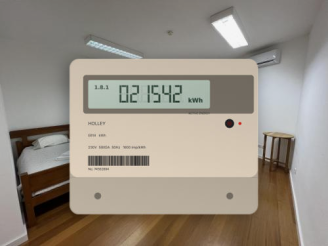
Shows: 21542 kWh
